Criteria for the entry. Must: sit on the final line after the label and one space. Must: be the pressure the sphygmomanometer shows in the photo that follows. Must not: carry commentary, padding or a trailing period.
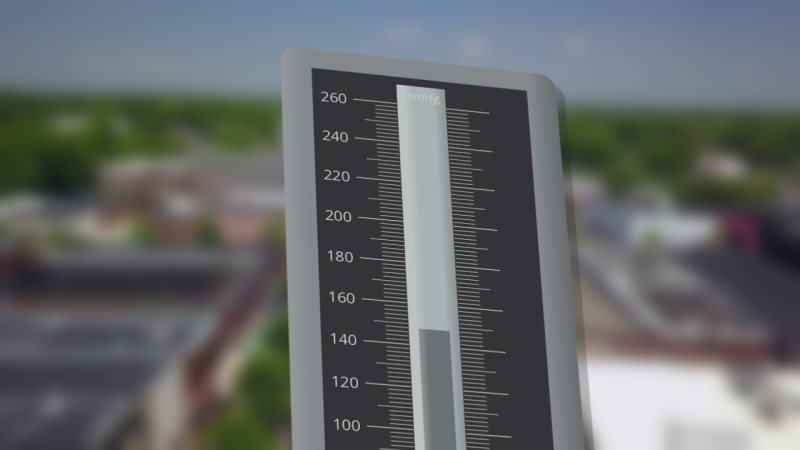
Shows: 148 mmHg
